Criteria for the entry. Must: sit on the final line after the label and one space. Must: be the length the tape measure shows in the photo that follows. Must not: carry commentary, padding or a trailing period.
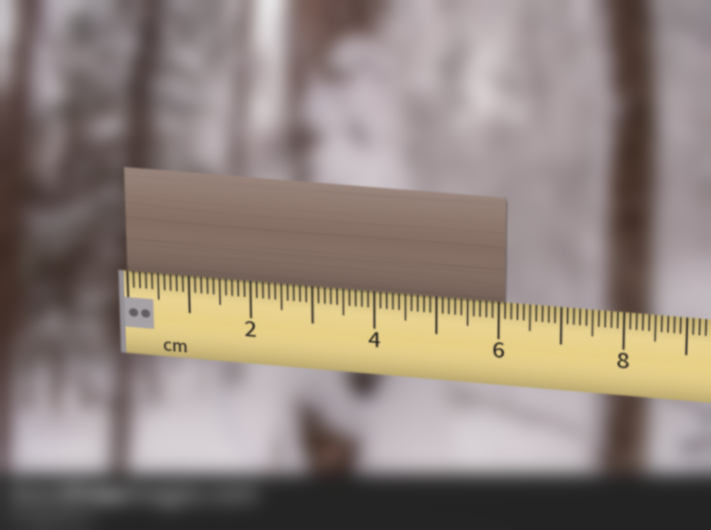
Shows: 6.1 cm
